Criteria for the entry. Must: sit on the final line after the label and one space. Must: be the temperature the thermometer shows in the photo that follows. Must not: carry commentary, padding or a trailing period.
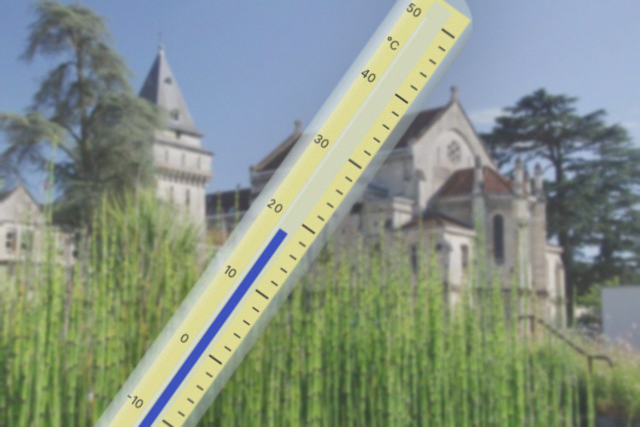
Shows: 18 °C
